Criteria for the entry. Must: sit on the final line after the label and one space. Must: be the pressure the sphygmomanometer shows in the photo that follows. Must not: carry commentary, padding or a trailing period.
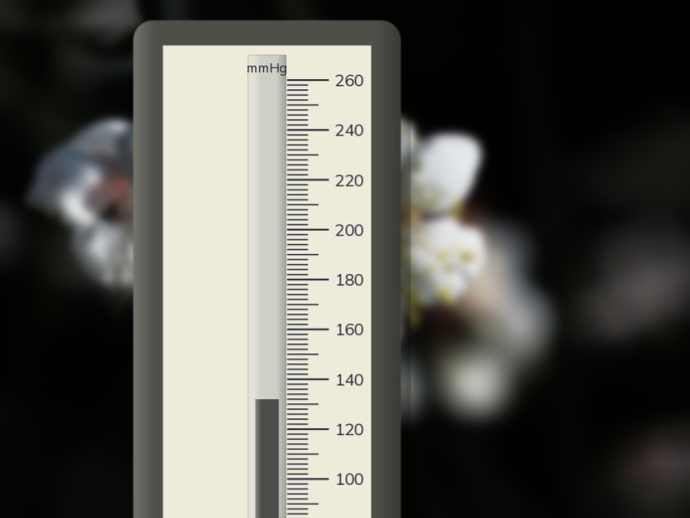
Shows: 132 mmHg
